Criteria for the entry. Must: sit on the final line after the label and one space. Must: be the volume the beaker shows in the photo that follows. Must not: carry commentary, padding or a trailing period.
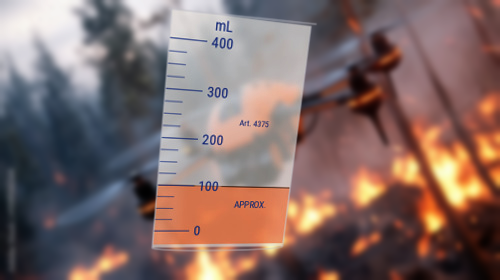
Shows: 100 mL
